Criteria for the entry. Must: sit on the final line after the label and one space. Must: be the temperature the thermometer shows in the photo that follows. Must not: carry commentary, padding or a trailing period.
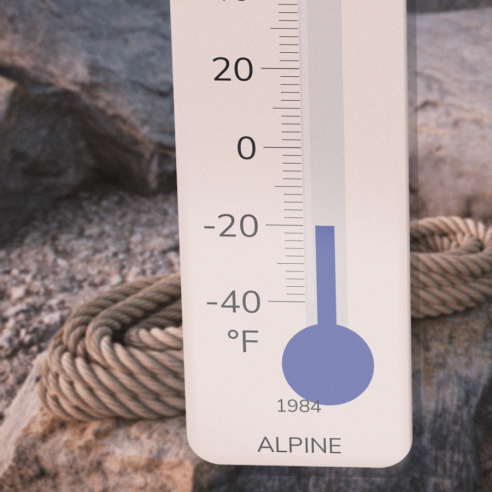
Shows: -20 °F
